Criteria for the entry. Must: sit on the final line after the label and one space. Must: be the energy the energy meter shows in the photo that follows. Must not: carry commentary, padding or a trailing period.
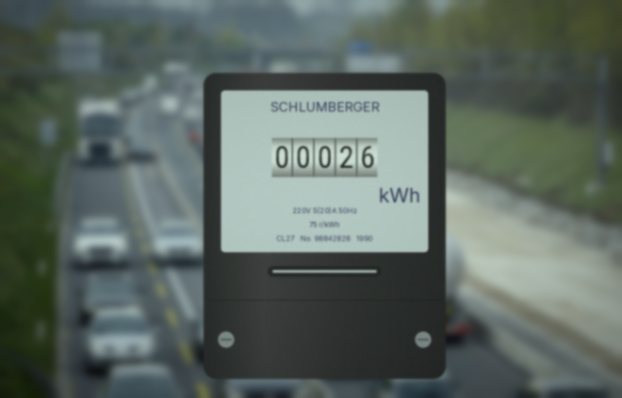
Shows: 26 kWh
